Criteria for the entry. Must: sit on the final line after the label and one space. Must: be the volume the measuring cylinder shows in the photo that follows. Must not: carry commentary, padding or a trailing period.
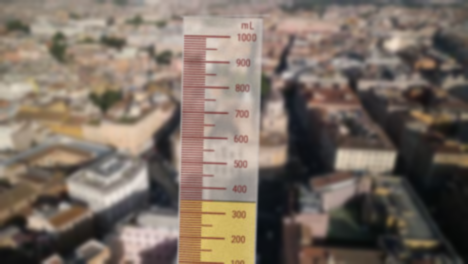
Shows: 350 mL
